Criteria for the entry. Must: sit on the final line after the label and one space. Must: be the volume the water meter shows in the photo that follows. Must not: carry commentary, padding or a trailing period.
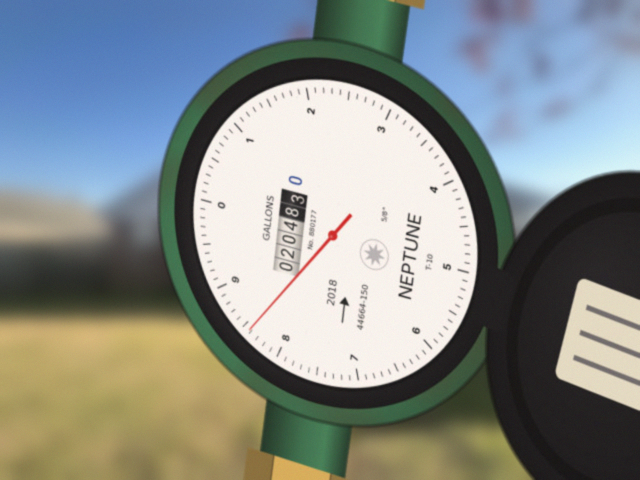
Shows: 204828.4 gal
